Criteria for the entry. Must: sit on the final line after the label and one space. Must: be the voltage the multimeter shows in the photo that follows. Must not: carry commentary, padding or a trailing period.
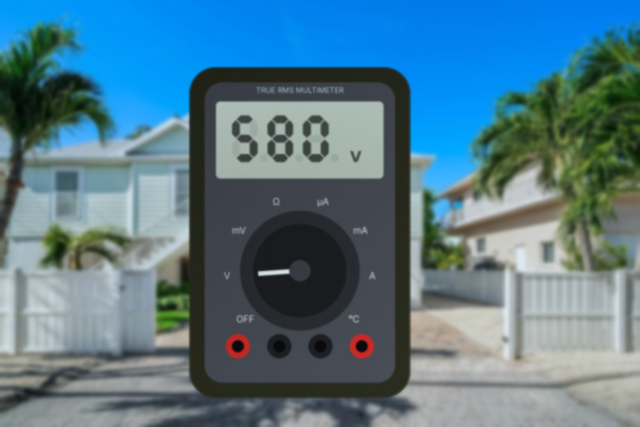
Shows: 580 V
